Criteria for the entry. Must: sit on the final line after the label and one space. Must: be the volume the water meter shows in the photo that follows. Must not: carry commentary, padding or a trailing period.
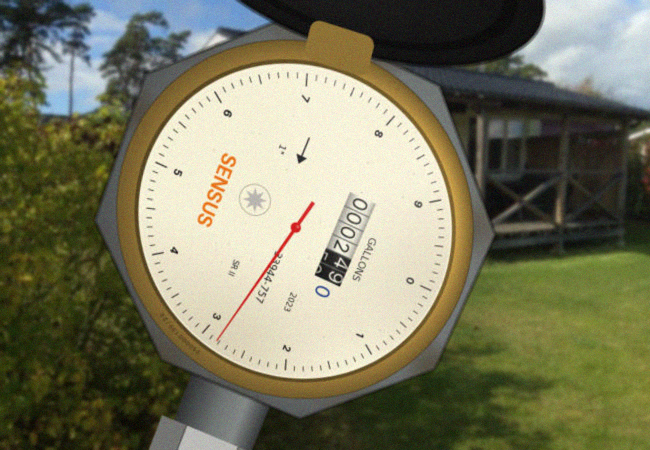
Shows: 2492.8 gal
